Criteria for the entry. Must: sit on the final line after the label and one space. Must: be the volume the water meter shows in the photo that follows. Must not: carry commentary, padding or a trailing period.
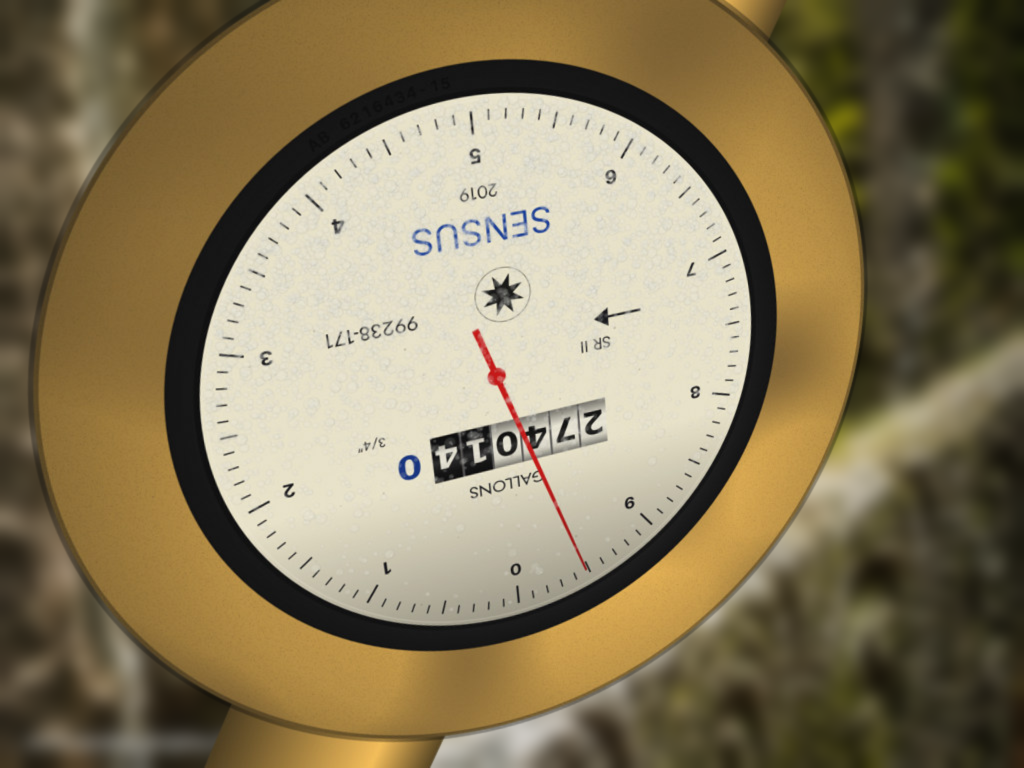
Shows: 2740139.5 gal
